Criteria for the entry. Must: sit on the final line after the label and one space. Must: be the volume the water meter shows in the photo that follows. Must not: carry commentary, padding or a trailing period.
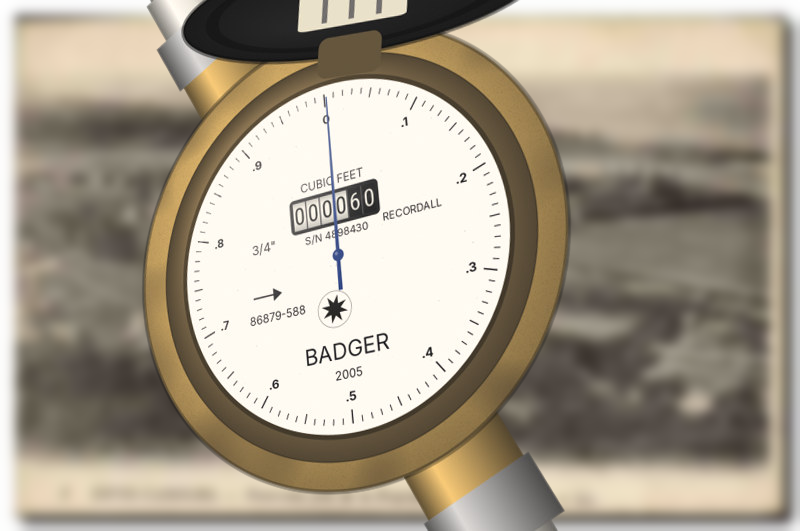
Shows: 60.00 ft³
